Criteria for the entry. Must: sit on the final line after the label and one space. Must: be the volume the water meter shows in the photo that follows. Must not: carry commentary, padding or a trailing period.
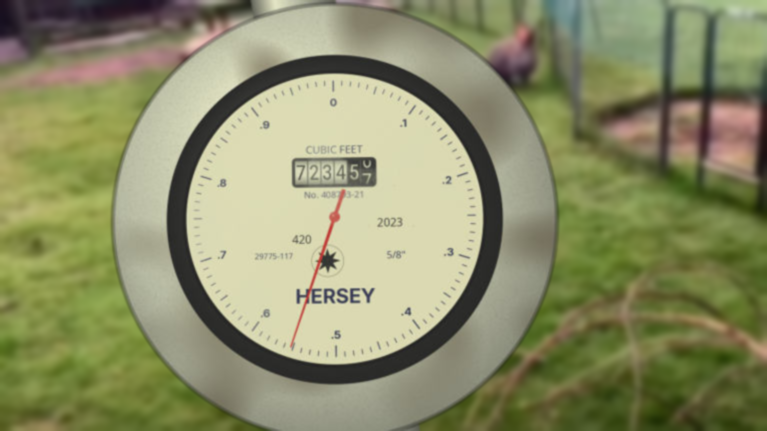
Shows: 723456.55 ft³
